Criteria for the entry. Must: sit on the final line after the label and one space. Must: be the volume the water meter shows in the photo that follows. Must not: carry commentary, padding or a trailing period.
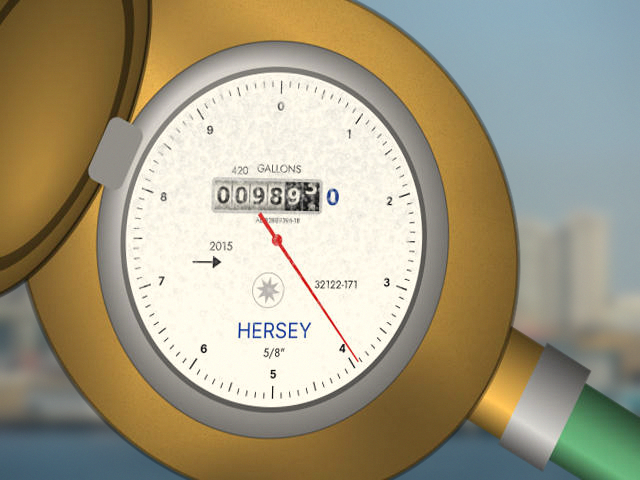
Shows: 98933.9 gal
